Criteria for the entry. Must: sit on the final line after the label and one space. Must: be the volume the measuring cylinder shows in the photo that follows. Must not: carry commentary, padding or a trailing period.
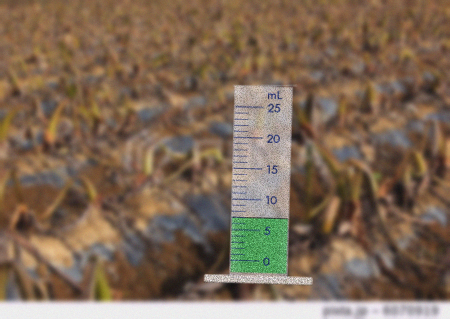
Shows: 7 mL
